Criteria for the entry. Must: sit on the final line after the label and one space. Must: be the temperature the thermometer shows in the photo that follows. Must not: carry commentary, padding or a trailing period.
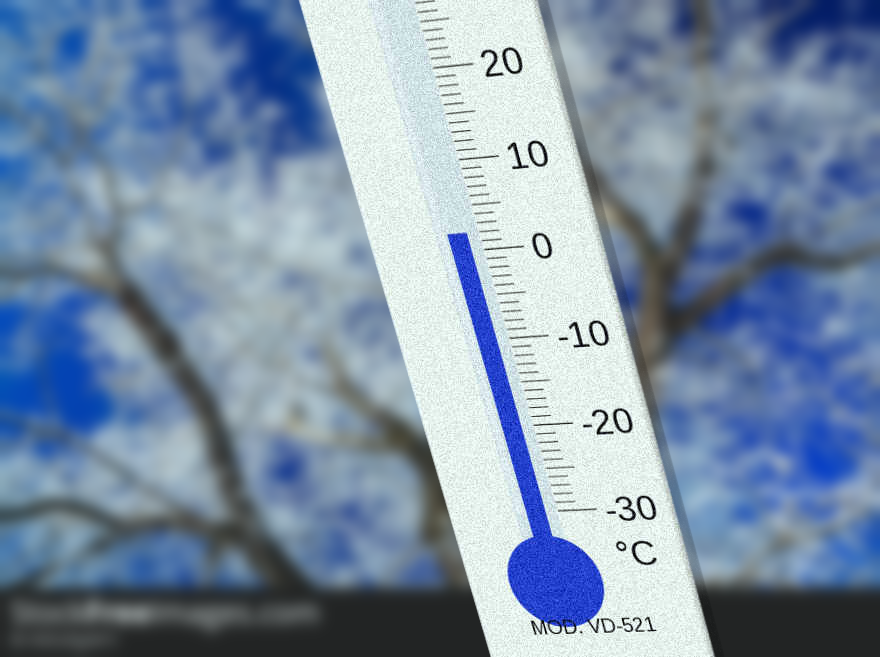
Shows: 2 °C
